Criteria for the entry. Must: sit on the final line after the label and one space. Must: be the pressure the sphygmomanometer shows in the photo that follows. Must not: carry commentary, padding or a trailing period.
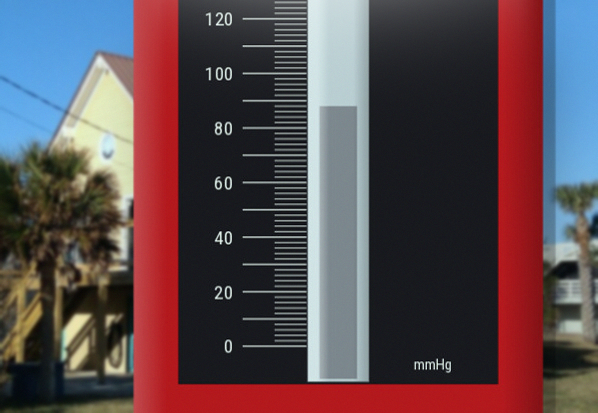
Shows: 88 mmHg
